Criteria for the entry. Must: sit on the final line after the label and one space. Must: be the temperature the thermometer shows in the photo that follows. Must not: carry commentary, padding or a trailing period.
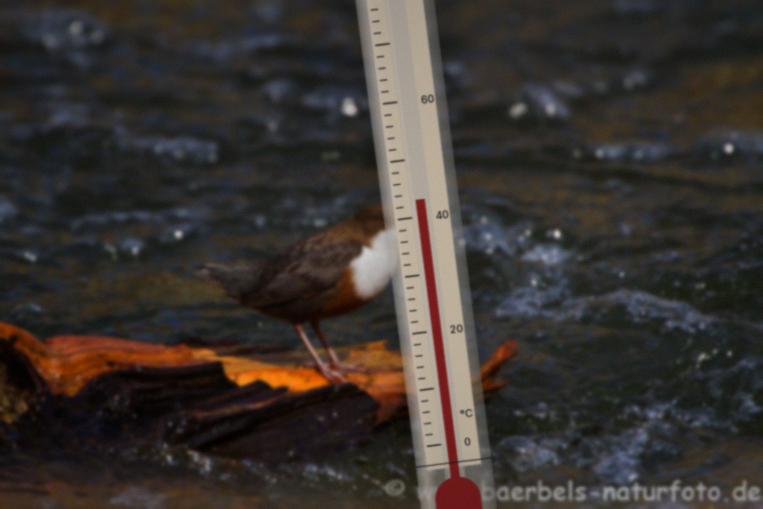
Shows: 43 °C
